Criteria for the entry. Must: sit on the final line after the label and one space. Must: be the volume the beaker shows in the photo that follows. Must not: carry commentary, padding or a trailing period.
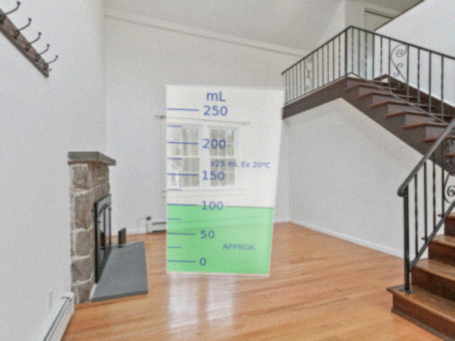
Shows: 100 mL
